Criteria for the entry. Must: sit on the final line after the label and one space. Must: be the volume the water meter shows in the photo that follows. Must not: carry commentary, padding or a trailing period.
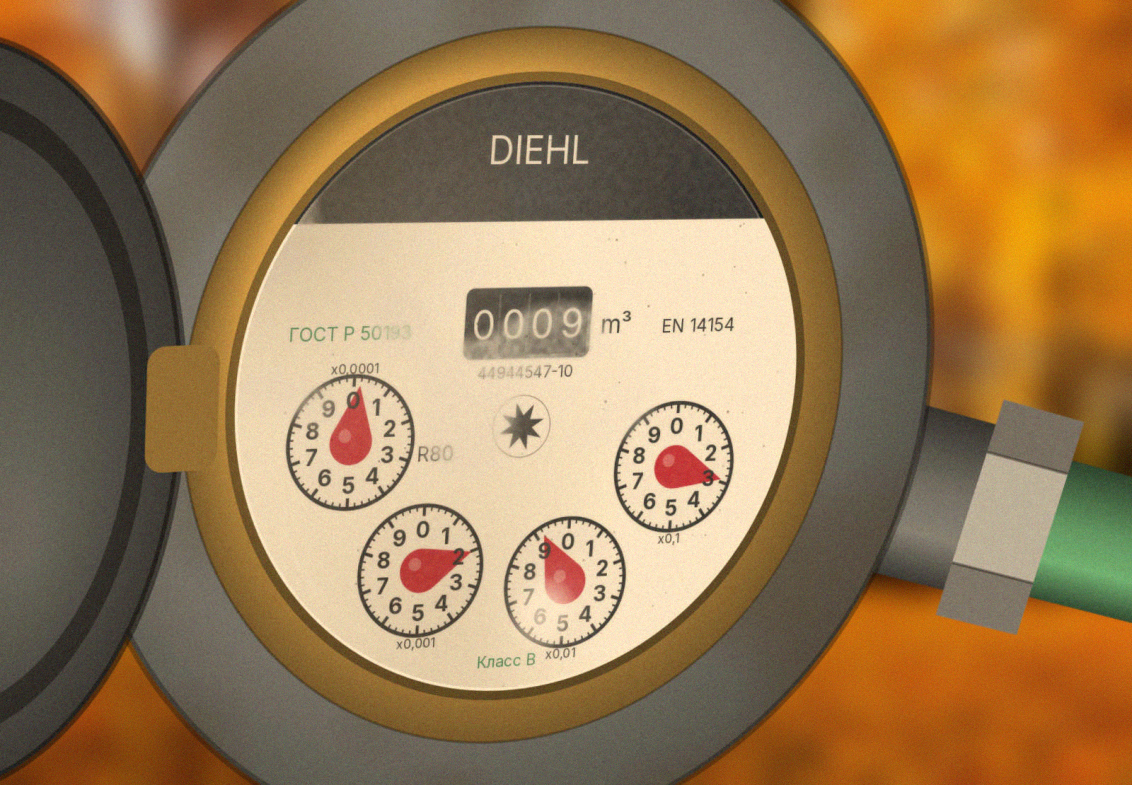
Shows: 9.2920 m³
